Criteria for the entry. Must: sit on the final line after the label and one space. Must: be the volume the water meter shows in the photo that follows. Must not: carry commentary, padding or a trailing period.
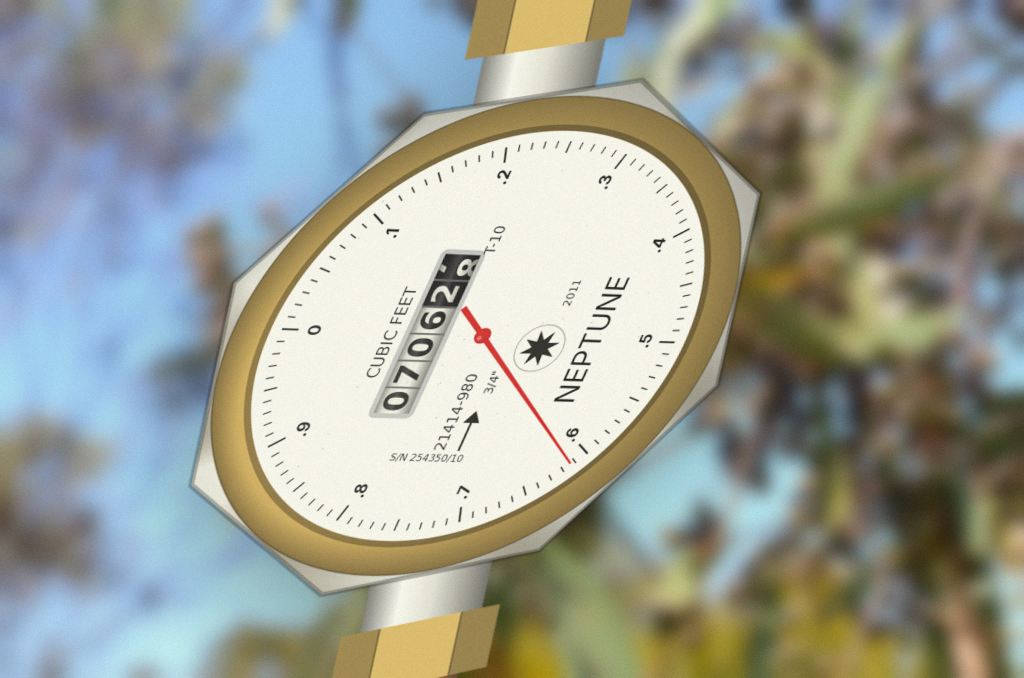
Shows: 70627.61 ft³
